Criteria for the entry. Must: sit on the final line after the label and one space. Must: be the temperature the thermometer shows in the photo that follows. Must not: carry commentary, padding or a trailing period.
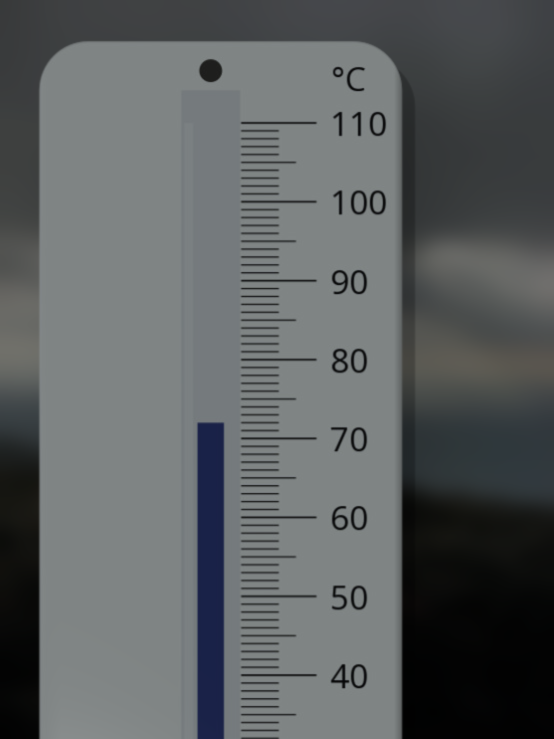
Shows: 72 °C
